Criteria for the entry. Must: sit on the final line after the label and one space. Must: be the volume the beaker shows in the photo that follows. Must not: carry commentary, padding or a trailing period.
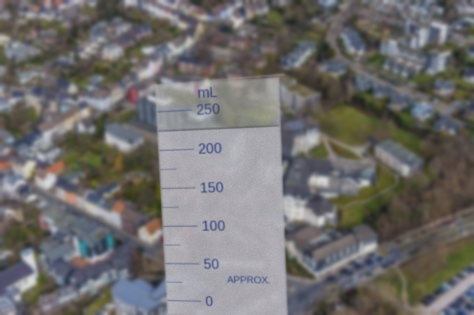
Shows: 225 mL
